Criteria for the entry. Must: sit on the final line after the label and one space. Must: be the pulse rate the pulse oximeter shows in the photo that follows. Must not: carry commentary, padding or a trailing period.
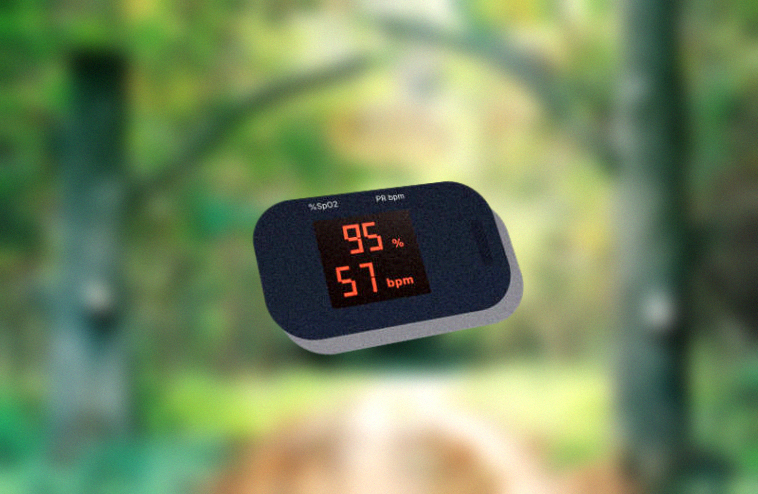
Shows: 57 bpm
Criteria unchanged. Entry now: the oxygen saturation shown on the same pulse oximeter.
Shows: 95 %
